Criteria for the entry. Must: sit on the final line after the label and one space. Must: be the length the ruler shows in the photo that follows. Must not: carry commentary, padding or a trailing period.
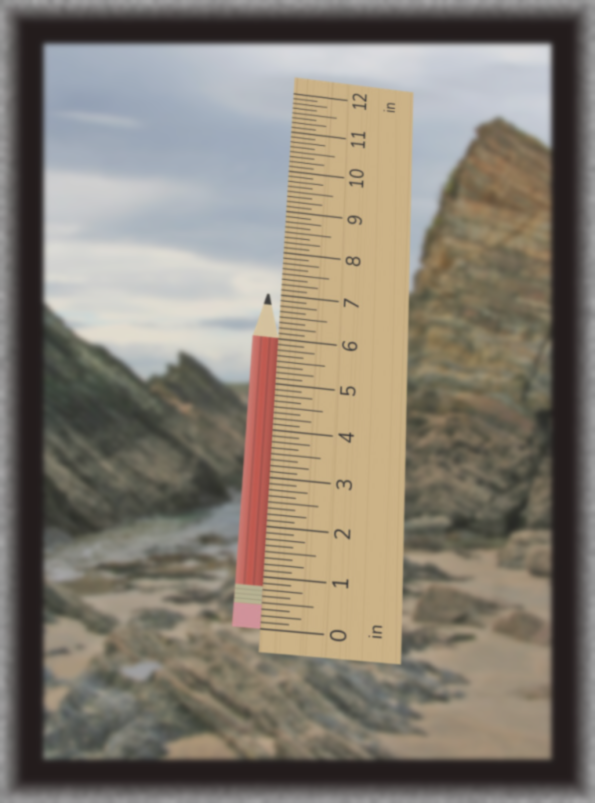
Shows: 7 in
